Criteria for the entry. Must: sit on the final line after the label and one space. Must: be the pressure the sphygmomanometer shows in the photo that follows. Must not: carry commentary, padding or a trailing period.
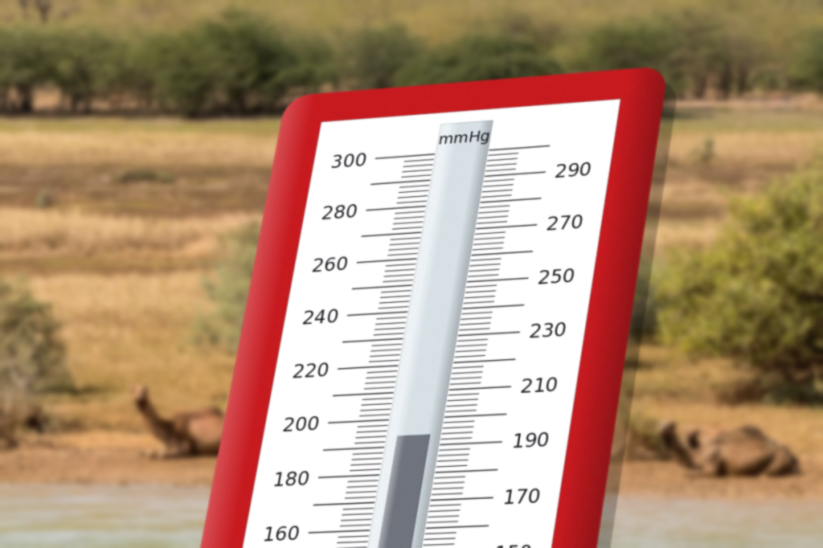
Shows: 194 mmHg
